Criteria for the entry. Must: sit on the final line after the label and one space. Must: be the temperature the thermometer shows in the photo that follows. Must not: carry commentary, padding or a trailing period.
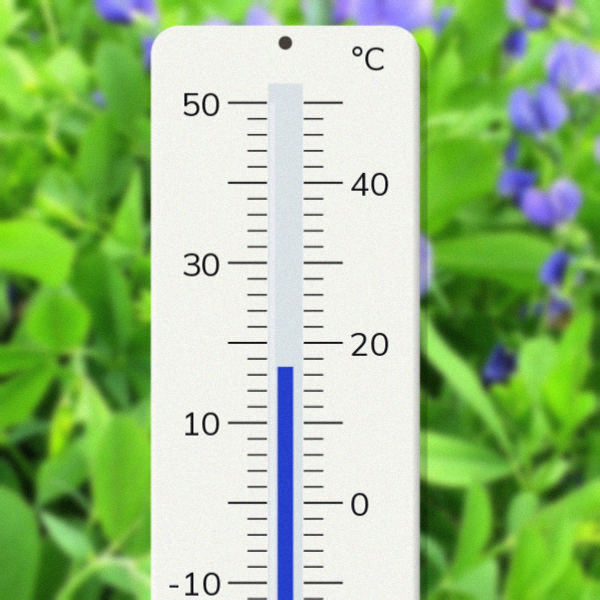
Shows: 17 °C
